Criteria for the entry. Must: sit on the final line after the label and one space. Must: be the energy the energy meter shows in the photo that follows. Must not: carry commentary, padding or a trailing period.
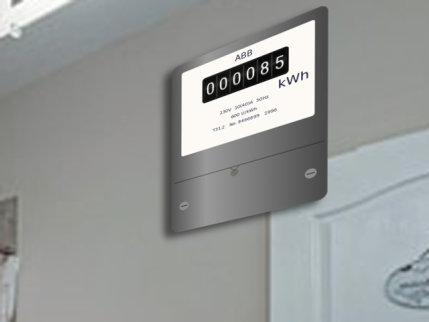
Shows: 85 kWh
